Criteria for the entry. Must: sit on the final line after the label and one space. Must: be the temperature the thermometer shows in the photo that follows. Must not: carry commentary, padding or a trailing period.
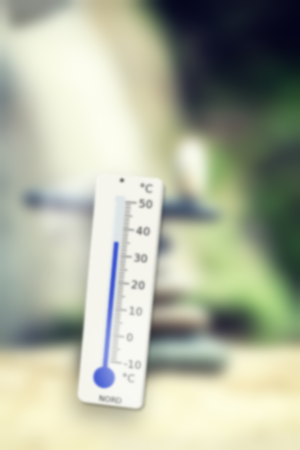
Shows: 35 °C
